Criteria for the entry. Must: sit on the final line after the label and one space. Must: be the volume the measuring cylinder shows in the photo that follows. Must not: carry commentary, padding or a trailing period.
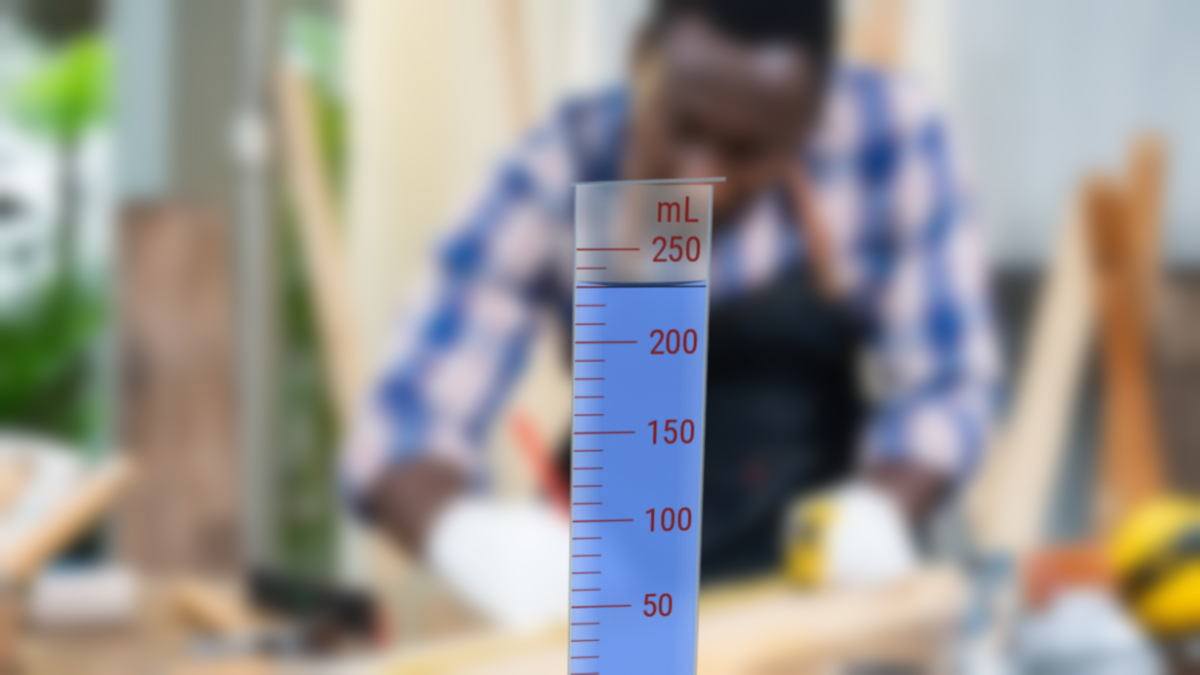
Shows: 230 mL
